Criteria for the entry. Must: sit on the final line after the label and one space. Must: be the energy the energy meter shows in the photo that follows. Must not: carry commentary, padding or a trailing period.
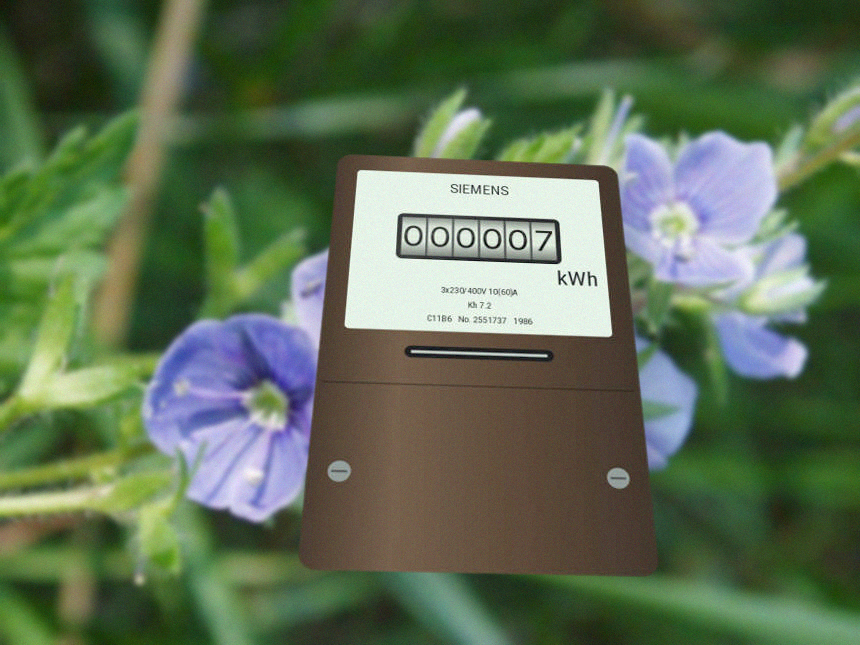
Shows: 7 kWh
